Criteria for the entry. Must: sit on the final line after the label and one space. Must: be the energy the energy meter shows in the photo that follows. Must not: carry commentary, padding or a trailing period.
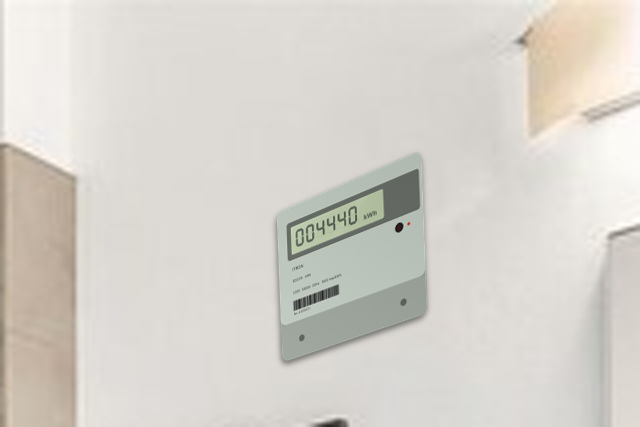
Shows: 4440 kWh
